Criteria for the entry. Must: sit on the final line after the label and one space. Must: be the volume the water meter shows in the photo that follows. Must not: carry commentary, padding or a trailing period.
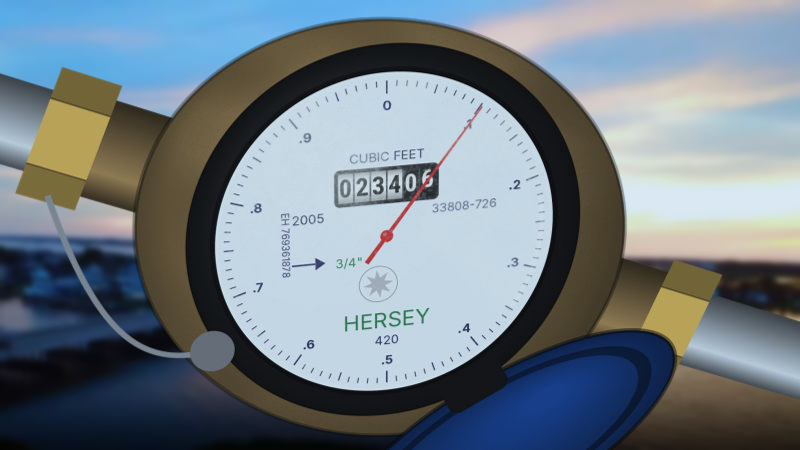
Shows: 23406.10 ft³
